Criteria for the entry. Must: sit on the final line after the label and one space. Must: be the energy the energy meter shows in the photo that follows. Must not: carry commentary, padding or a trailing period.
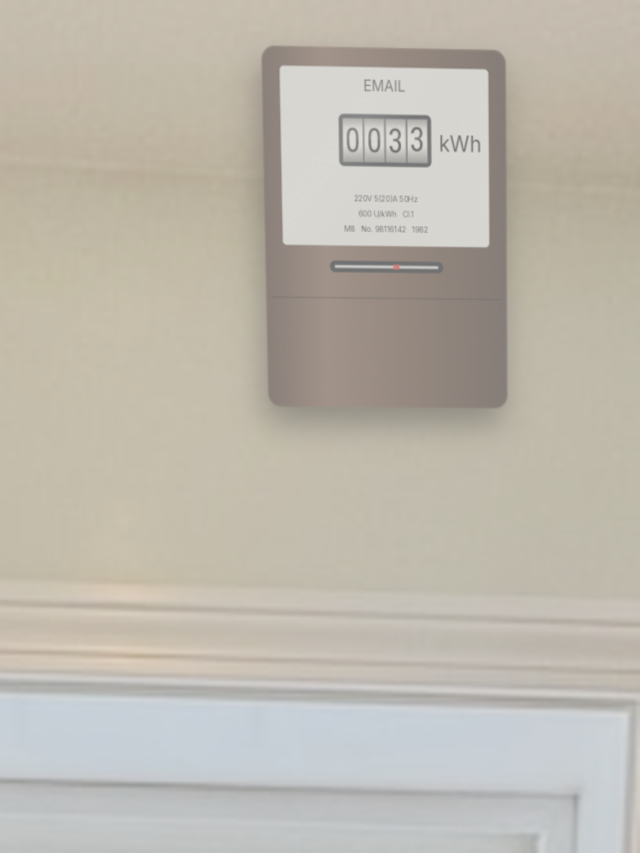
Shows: 33 kWh
